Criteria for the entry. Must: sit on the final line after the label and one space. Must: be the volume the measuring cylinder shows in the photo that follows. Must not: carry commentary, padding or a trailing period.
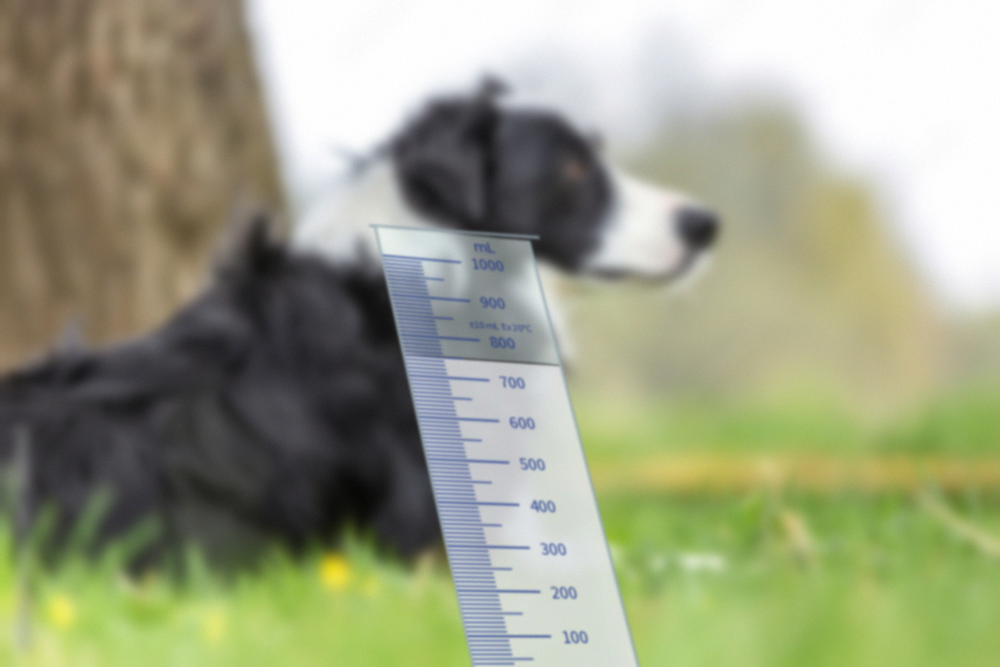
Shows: 750 mL
